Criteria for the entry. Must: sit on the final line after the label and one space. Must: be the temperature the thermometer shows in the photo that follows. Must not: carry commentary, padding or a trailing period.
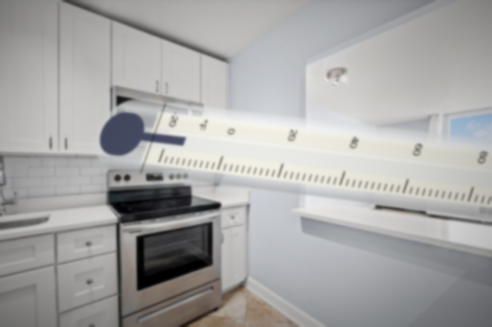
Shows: -14 °F
